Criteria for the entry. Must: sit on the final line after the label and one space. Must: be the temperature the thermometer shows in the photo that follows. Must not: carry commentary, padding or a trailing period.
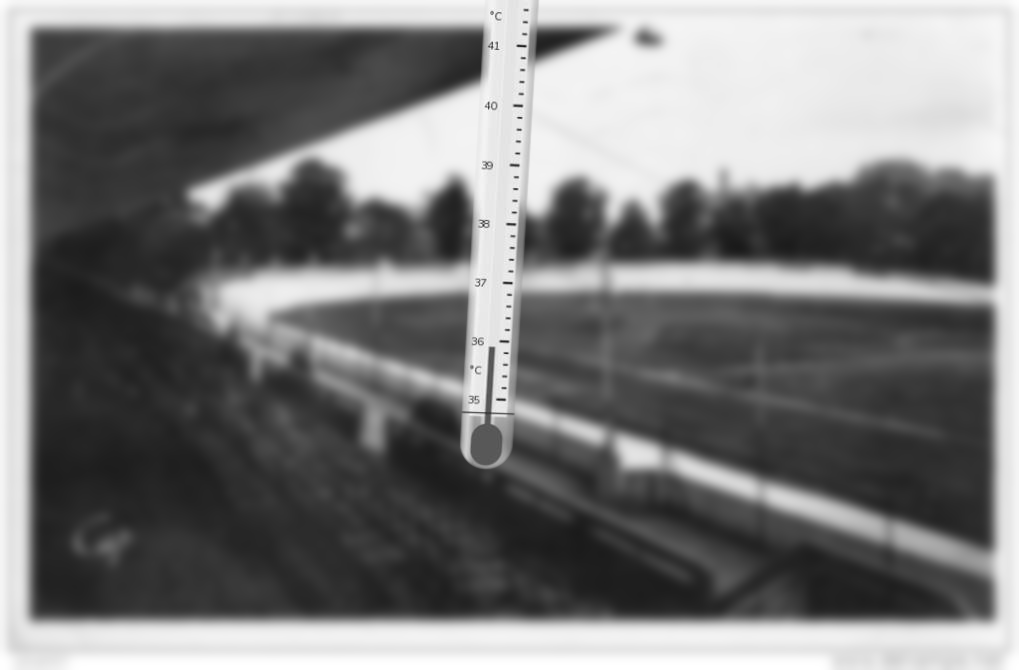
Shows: 35.9 °C
